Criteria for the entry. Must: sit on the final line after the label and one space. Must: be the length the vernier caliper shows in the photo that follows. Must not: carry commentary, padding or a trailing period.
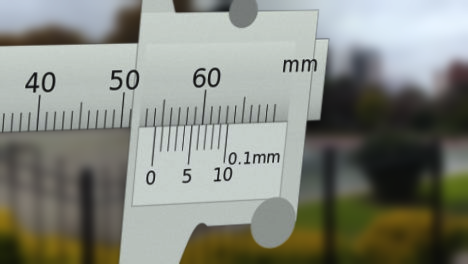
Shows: 54.2 mm
